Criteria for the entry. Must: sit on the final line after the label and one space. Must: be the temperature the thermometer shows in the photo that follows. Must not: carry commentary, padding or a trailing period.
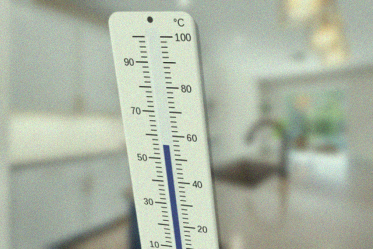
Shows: 56 °C
